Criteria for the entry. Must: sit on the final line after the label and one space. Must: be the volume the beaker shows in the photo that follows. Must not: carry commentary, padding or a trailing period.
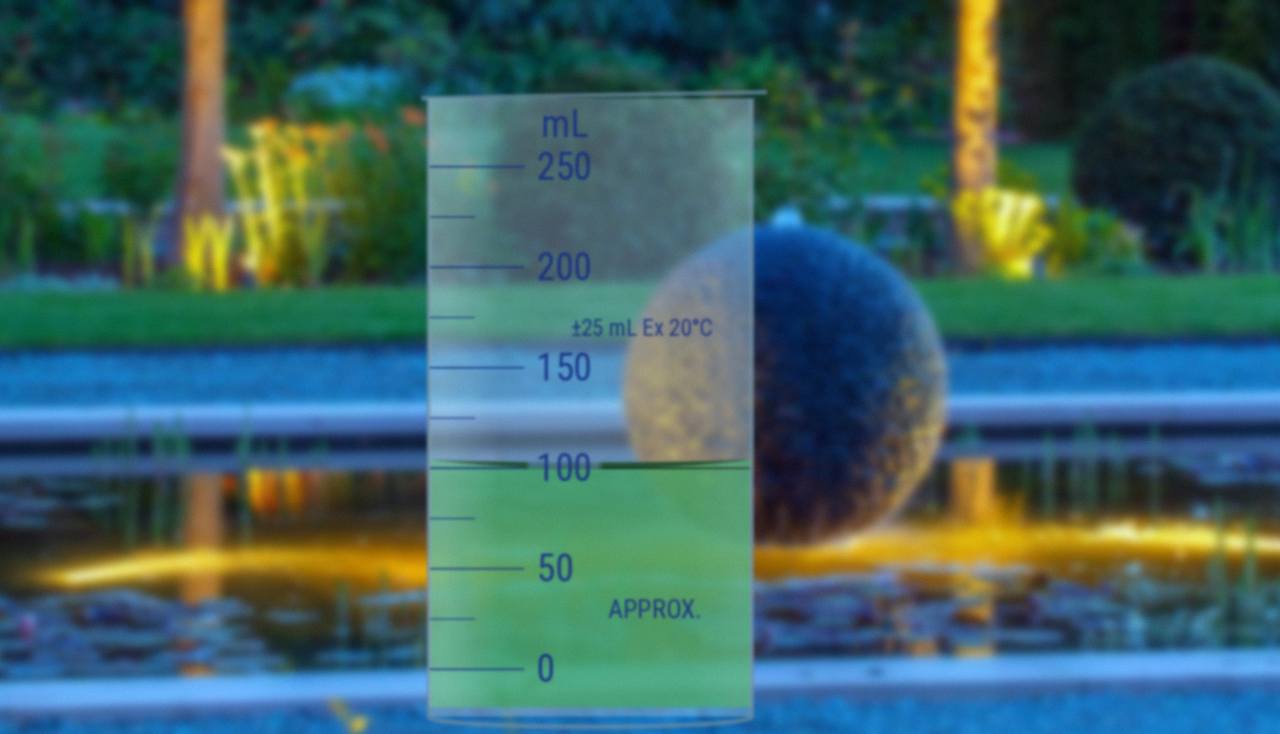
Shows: 100 mL
